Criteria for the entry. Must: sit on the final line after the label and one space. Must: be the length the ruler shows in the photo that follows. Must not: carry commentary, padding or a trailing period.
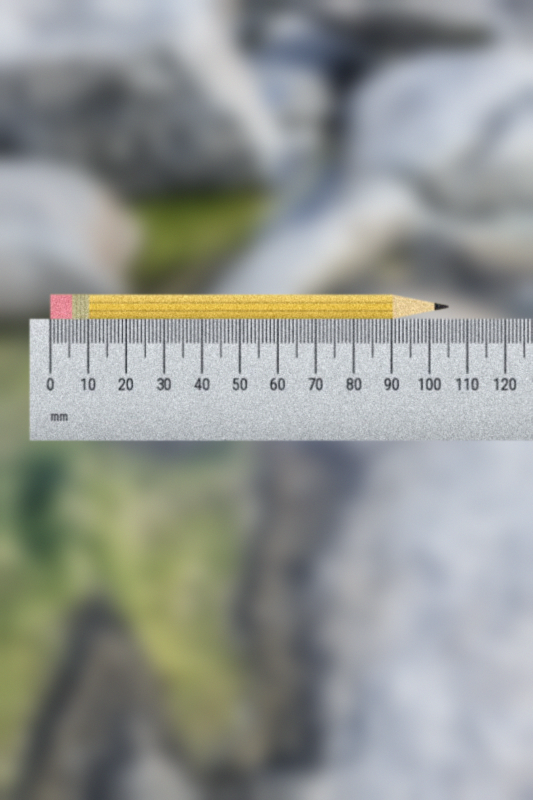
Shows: 105 mm
